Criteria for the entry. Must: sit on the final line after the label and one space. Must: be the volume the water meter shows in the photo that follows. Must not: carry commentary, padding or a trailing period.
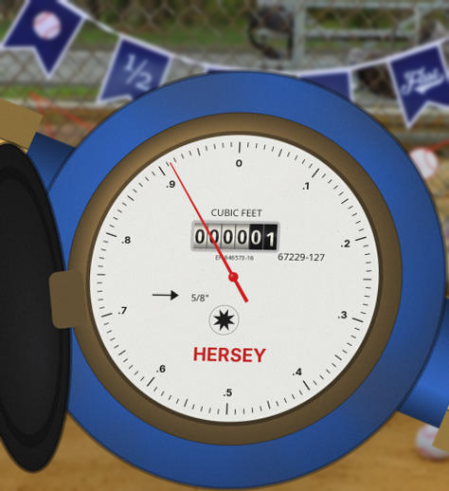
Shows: 0.91 ft³
